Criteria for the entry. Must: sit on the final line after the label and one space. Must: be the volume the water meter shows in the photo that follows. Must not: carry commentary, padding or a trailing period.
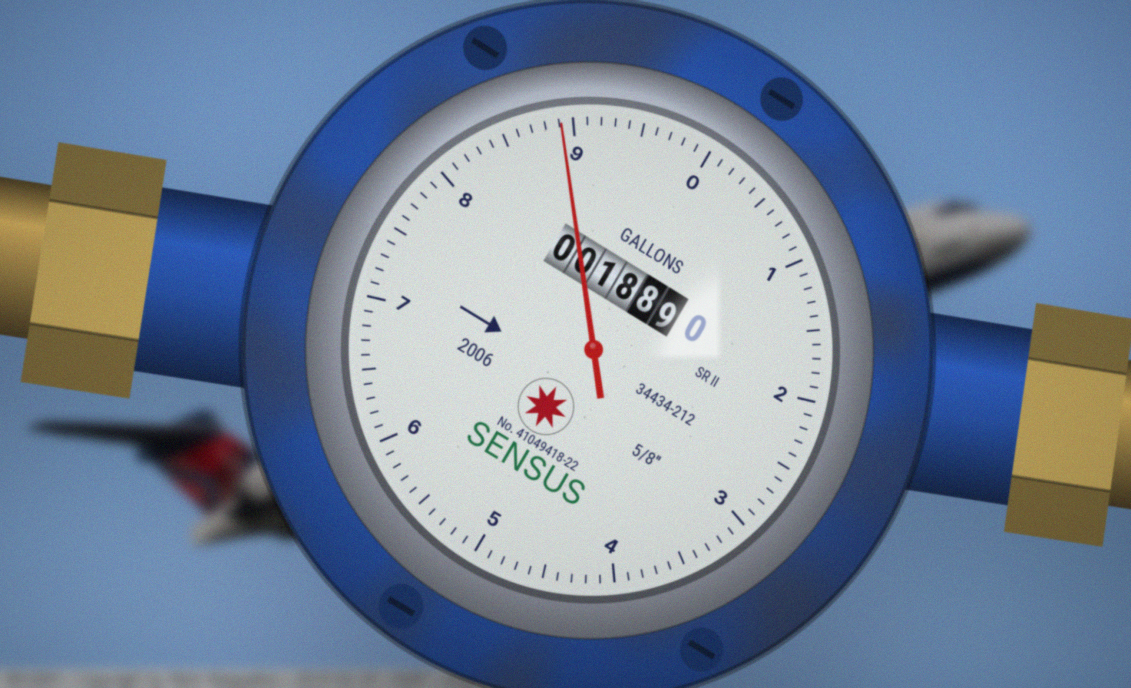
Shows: 18888.9 gal
